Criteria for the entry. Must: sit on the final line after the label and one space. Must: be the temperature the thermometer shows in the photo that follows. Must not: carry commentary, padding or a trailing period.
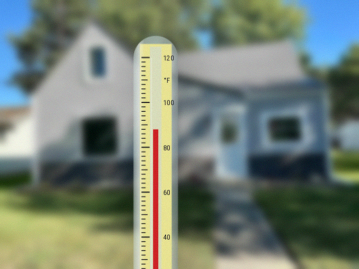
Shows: 88 °F
